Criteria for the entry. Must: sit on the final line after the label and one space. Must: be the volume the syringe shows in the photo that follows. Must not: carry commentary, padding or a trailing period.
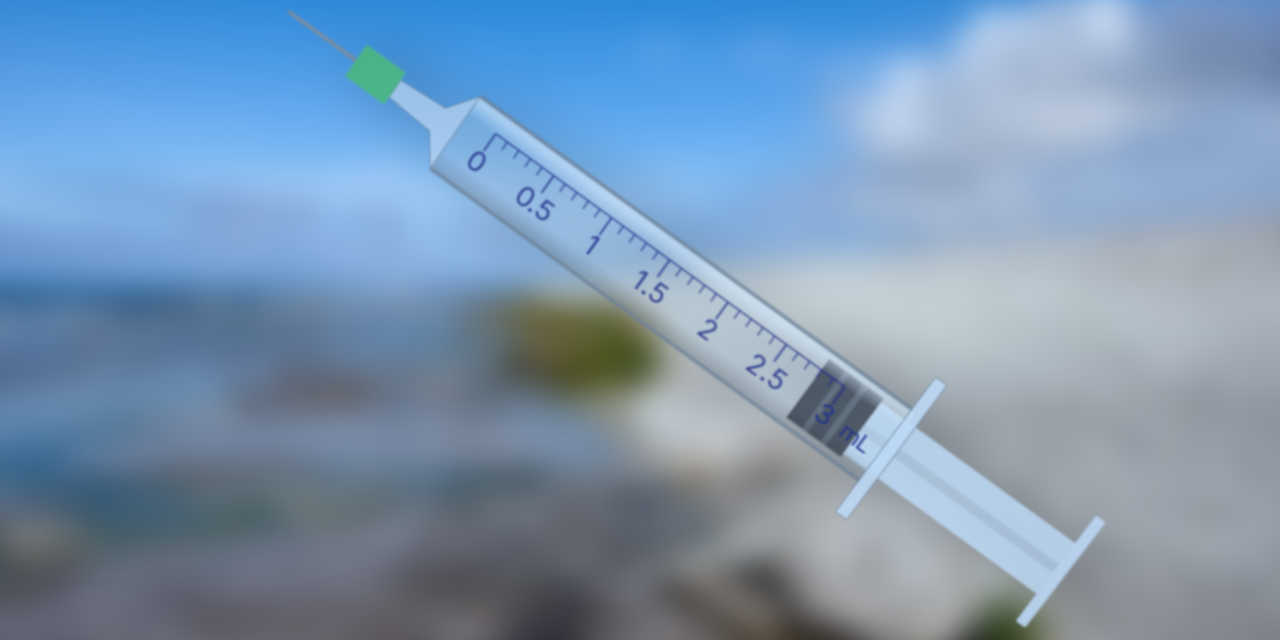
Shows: 2.8 mL
